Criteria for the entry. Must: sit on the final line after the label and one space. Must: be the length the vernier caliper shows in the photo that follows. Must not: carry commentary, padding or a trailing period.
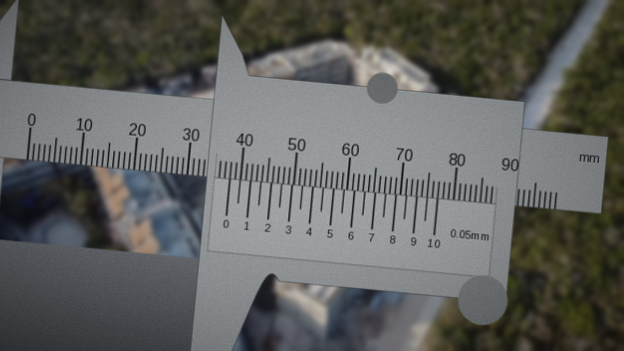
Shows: 38.0 mm
